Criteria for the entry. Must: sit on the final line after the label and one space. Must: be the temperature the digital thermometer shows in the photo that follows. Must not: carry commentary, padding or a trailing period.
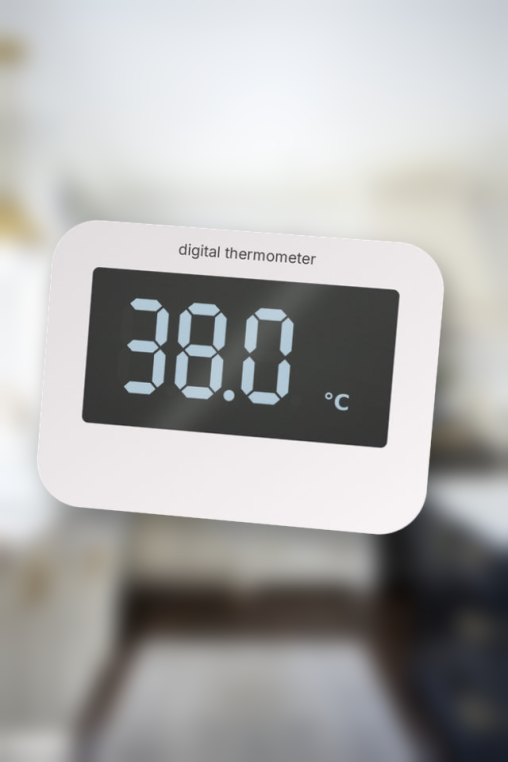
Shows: 38.0 °C
